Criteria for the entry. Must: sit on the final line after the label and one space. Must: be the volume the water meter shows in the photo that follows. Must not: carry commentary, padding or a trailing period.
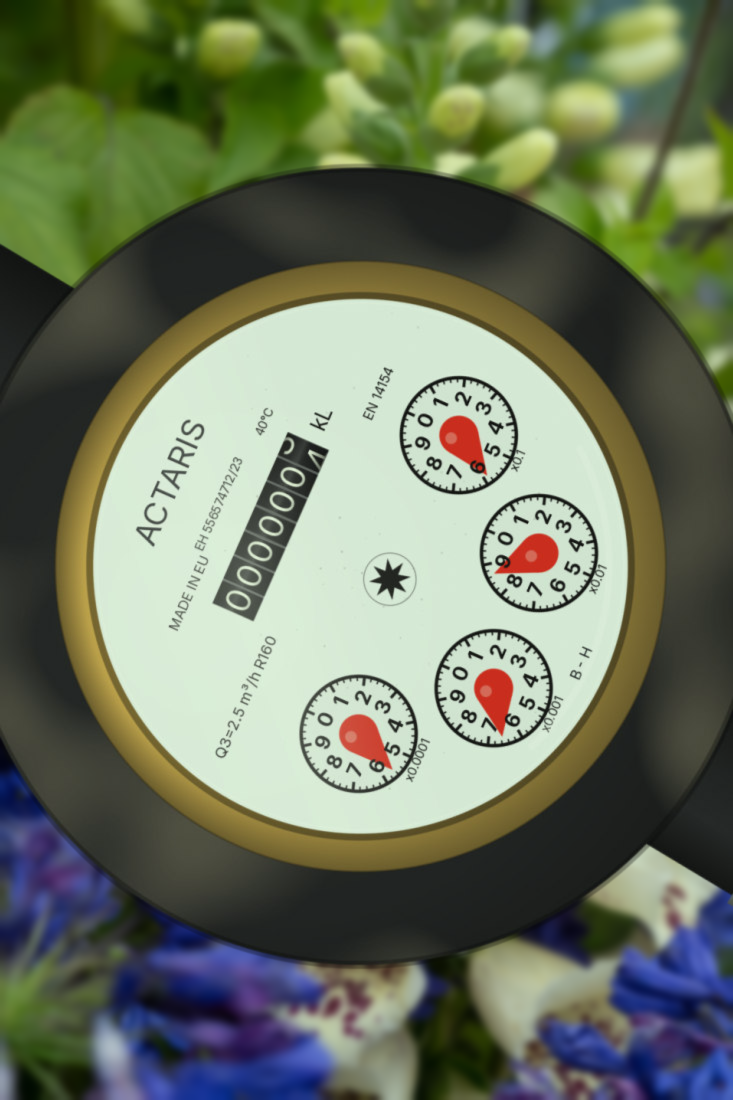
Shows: 3.5865 kL
